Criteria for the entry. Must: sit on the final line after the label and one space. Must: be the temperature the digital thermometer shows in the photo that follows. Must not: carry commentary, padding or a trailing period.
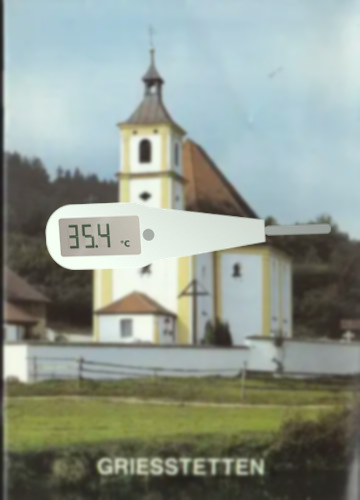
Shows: 35.4 °C
